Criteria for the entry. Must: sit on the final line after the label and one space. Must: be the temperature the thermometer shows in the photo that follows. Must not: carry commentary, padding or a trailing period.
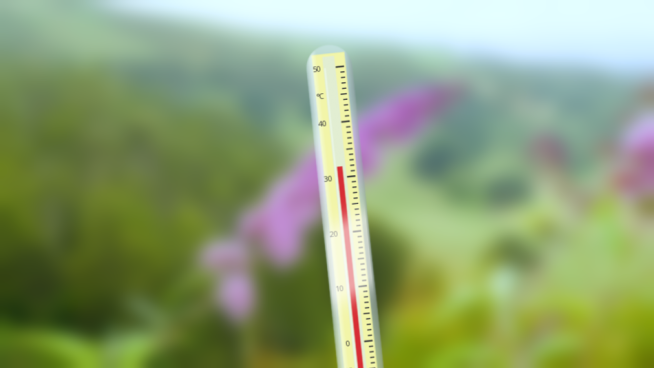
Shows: 32 °C
